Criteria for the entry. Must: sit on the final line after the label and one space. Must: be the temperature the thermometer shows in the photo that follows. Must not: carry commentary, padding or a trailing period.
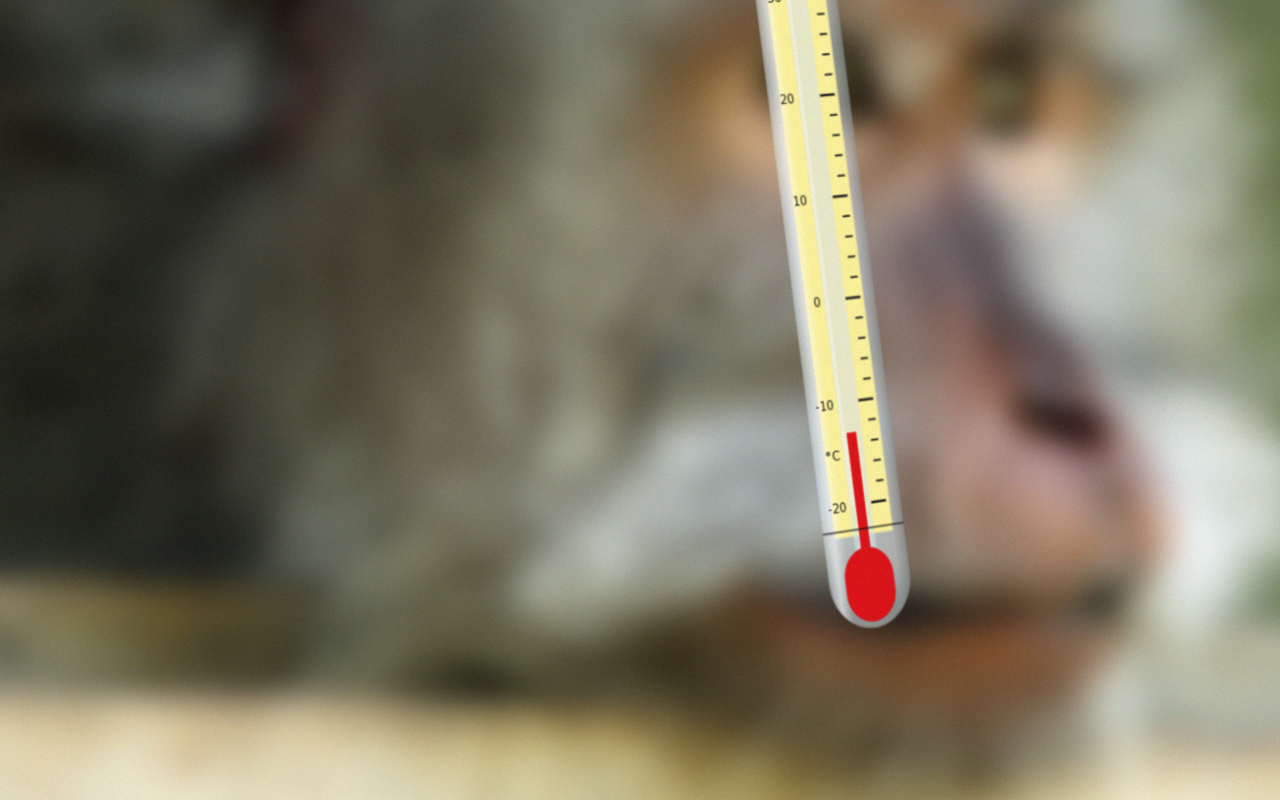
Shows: -13 °C
